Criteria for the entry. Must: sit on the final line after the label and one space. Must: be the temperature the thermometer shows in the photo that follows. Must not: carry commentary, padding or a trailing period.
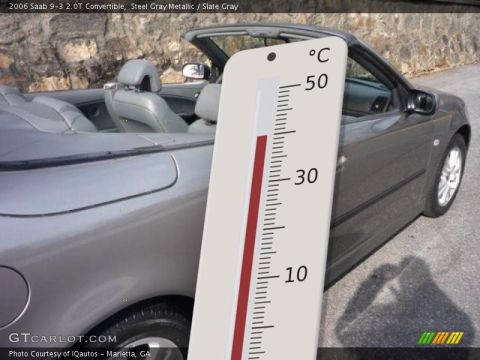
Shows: 40 °C
